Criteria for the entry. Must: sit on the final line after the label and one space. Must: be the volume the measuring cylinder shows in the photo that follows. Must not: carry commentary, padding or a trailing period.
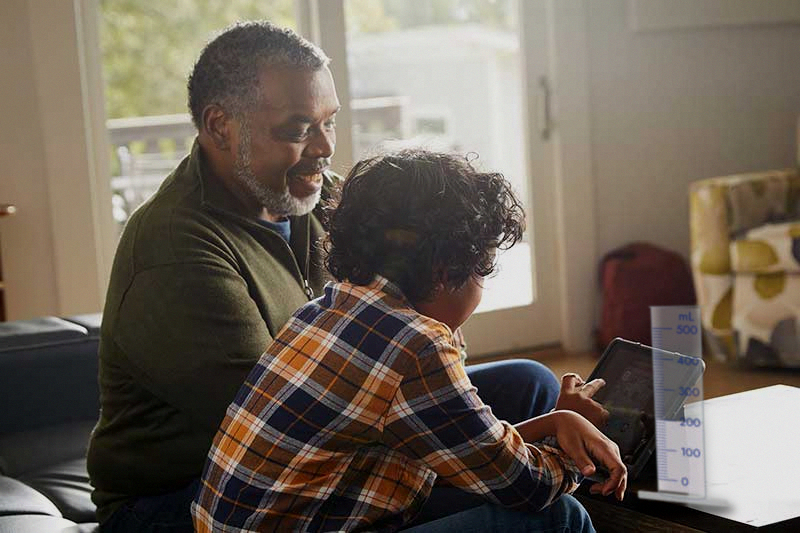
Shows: 200 mL
